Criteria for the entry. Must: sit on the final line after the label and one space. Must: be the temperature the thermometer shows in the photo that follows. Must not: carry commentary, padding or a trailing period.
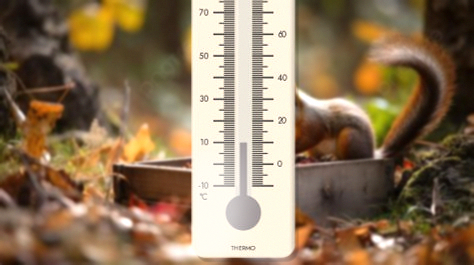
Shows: 10 °C
